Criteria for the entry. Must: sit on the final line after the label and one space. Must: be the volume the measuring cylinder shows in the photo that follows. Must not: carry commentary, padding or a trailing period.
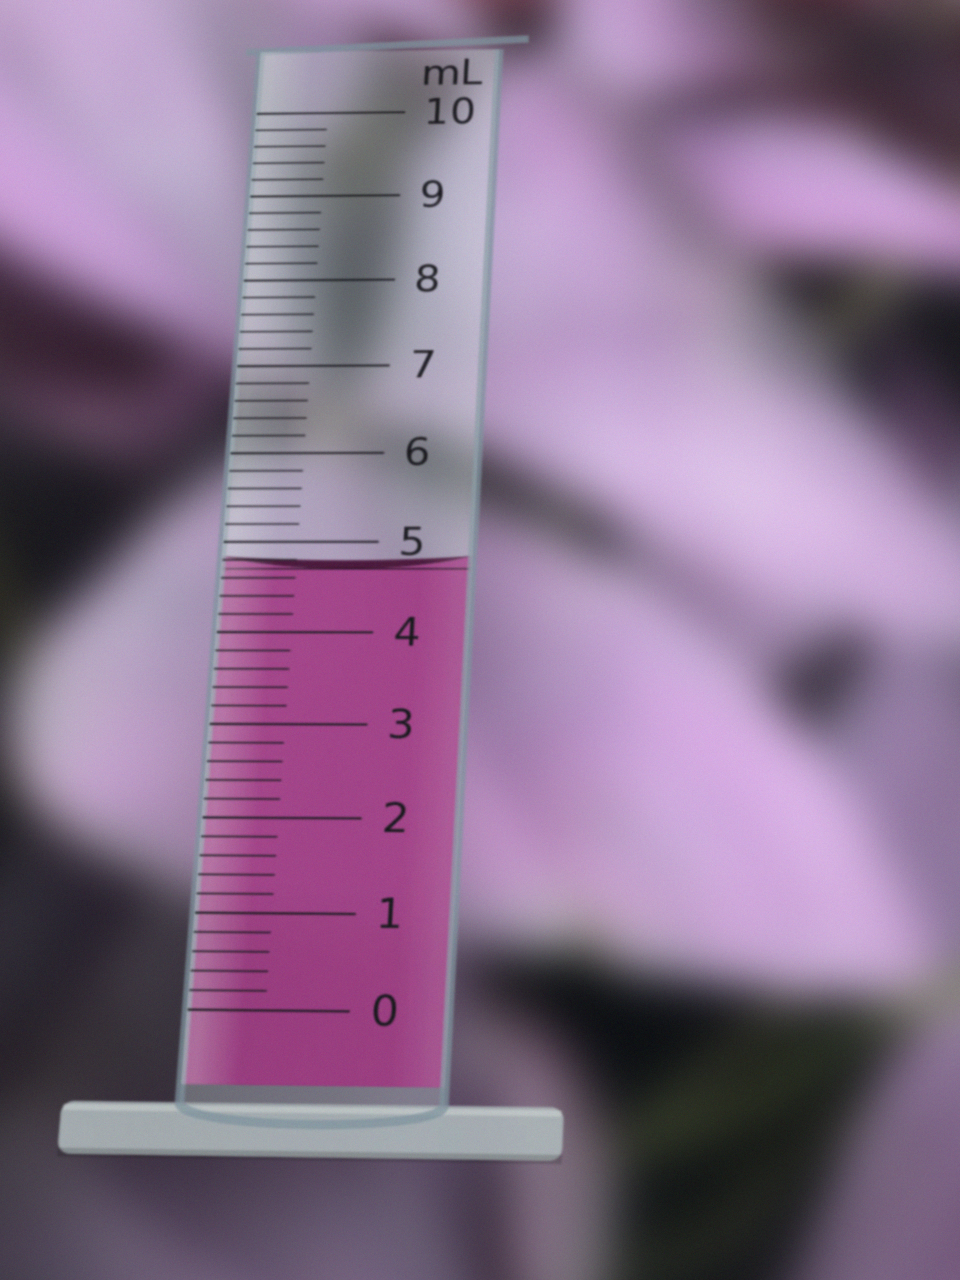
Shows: 4.7 mL
